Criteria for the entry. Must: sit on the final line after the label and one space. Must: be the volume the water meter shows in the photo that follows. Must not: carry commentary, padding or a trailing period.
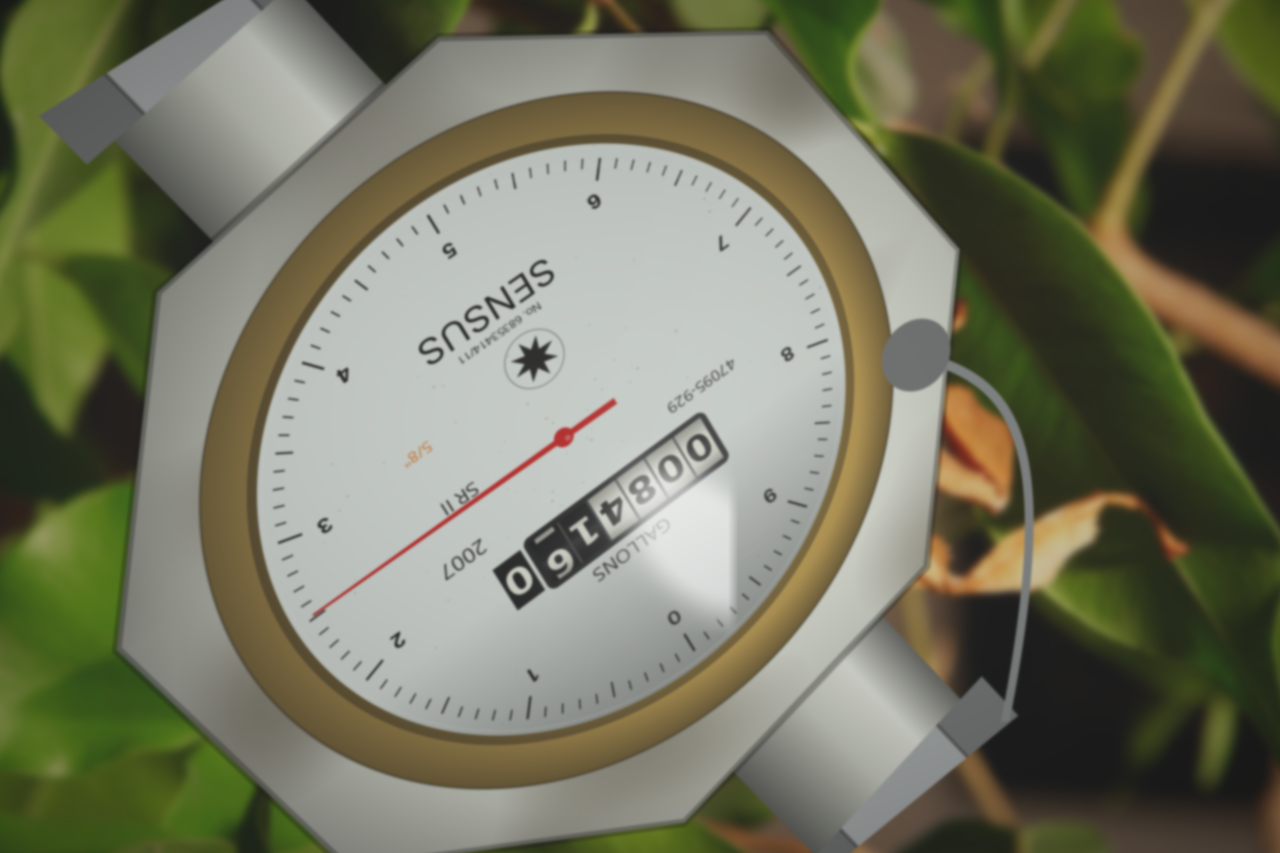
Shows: 84162.5 gal
